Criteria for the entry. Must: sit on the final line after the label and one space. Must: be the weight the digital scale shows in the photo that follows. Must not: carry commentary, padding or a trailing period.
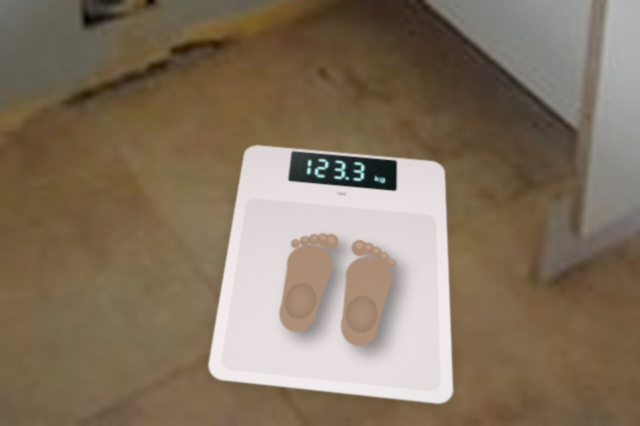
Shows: 123.3 kg
